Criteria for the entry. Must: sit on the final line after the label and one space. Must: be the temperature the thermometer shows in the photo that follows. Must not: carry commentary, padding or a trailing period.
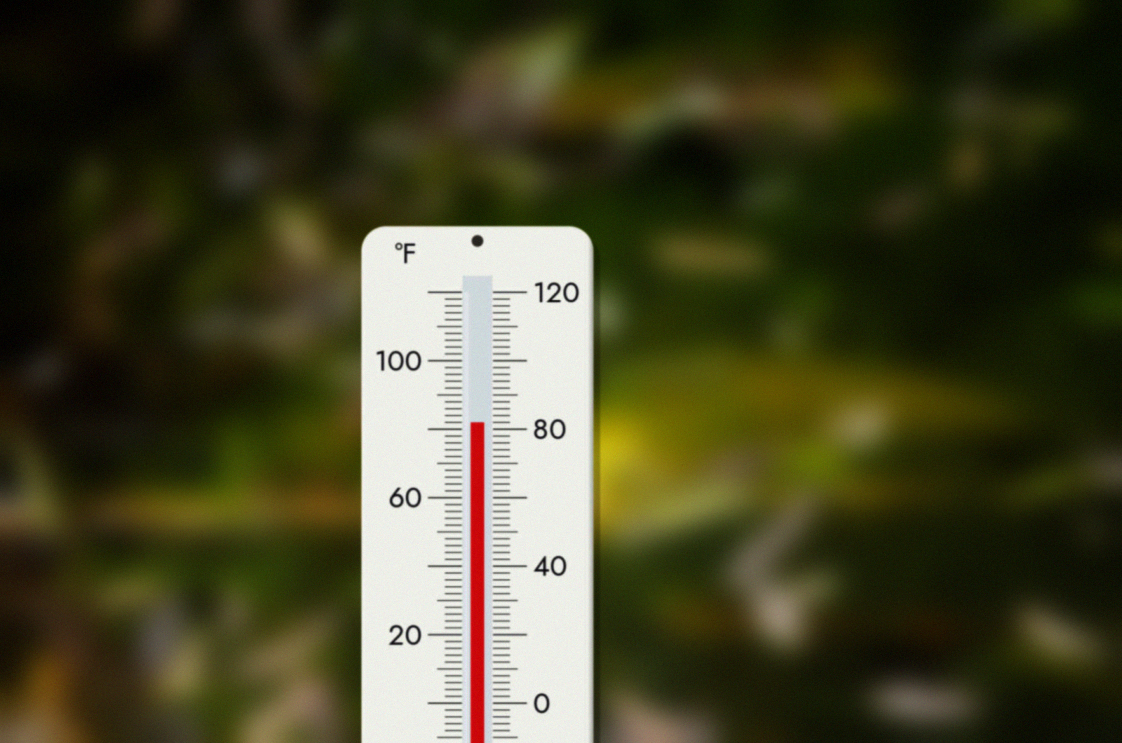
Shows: 82 °F
